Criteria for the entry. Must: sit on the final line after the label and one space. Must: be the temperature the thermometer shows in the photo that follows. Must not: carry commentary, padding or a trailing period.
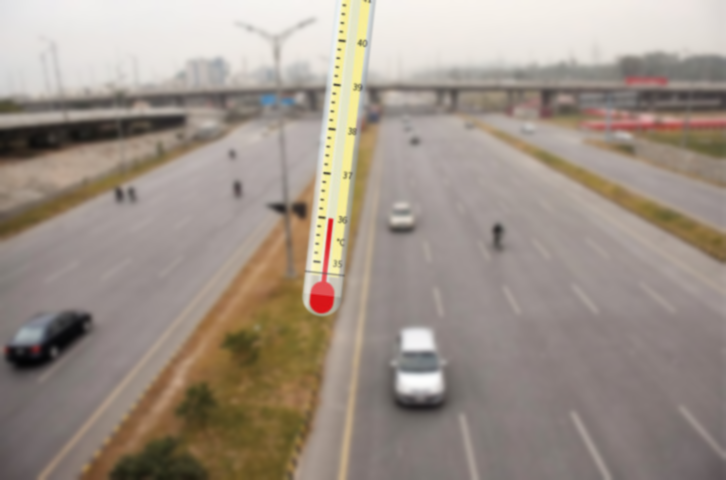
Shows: 36 °C
